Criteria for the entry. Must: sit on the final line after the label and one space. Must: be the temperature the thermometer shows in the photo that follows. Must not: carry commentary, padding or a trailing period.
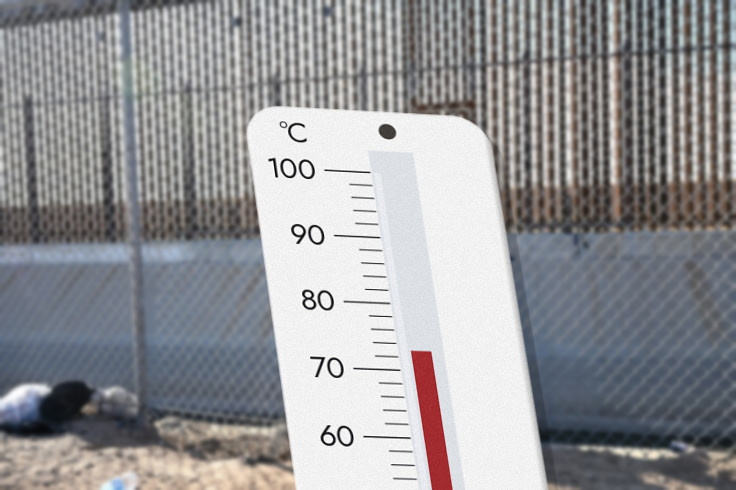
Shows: 73 °C
